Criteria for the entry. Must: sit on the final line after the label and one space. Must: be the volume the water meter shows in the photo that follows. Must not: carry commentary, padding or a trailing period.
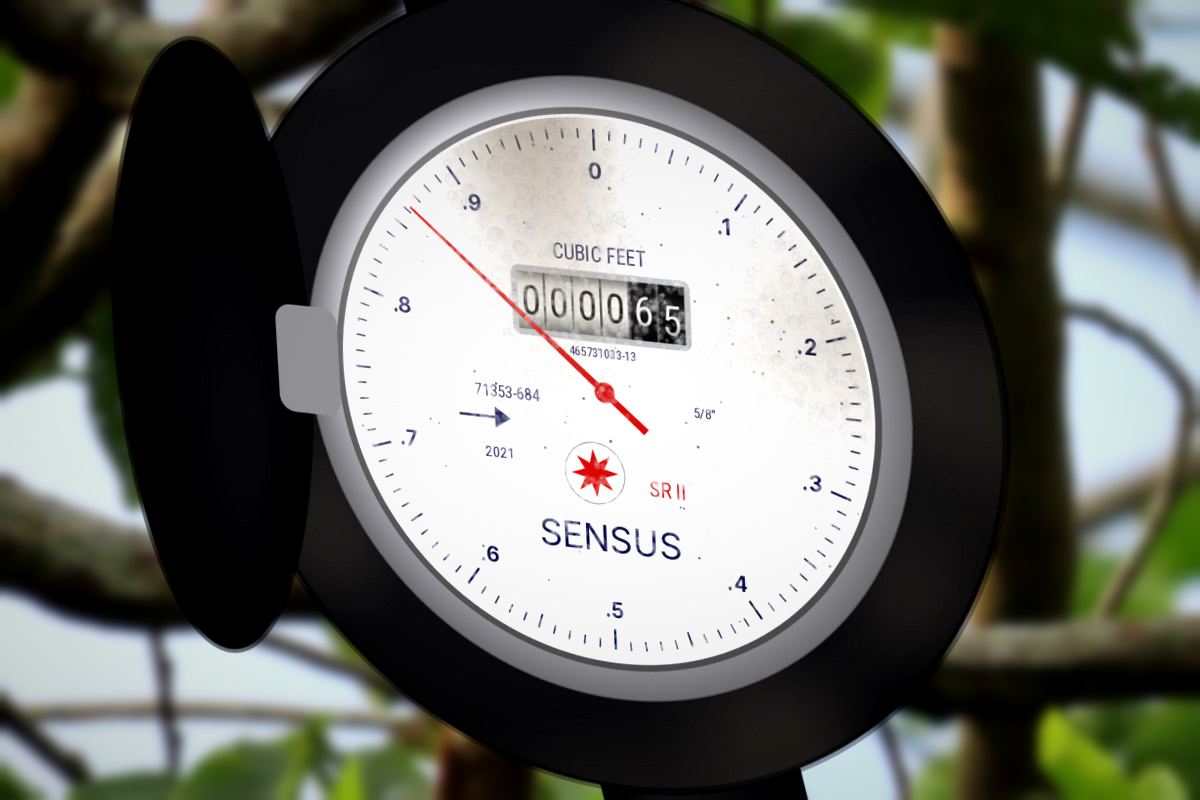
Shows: 64.86 ft³
